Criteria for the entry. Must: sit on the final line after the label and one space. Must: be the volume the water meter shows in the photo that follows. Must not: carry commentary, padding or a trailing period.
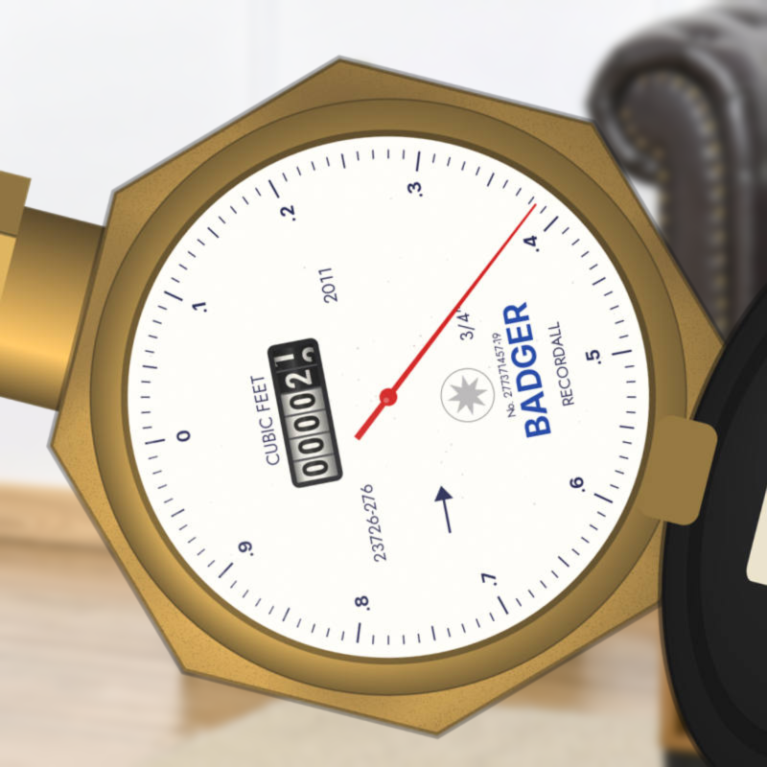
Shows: 21.38 ft³
